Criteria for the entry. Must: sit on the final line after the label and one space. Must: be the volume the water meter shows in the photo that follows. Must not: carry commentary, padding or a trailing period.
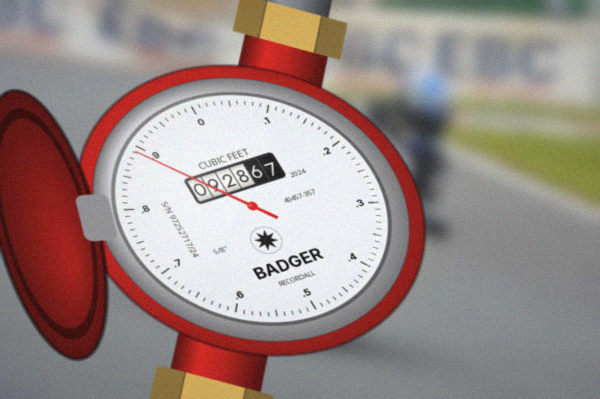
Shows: 92866.89 ft³
